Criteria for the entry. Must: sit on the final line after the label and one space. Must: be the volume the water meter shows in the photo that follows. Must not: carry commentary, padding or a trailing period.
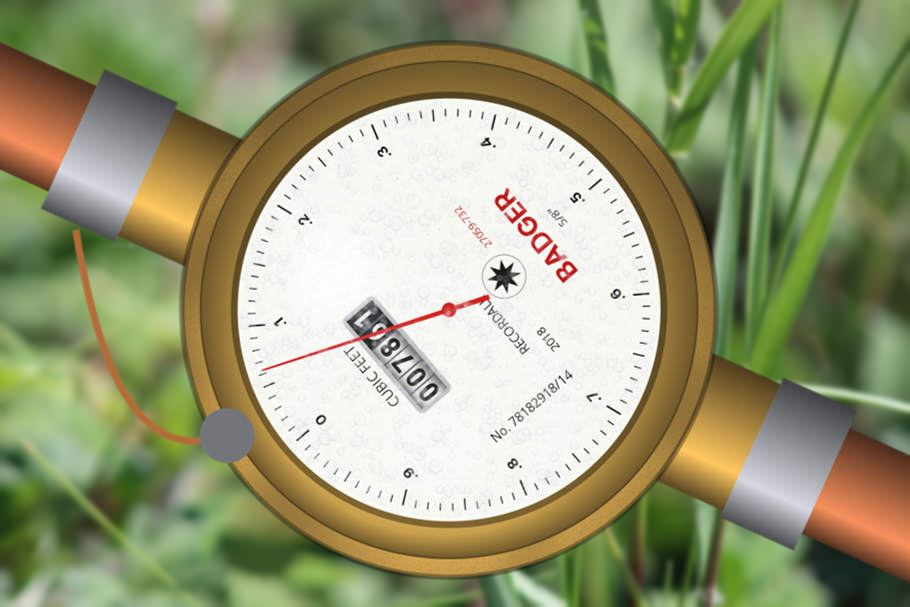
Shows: 7861.06 ft³
